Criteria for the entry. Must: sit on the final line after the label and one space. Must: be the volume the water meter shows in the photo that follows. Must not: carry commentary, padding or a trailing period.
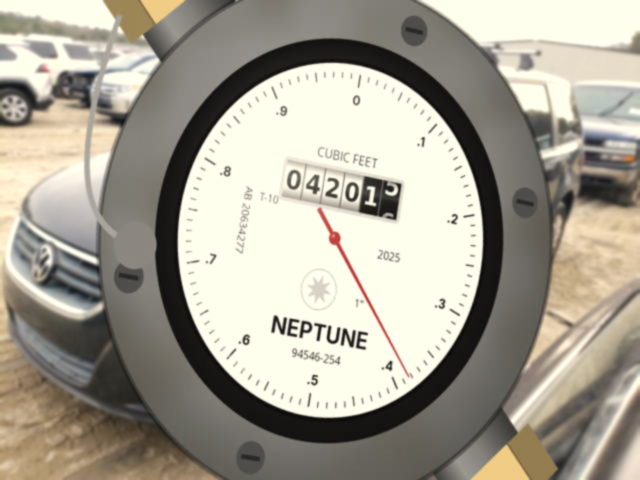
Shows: 42015.38 ft³
